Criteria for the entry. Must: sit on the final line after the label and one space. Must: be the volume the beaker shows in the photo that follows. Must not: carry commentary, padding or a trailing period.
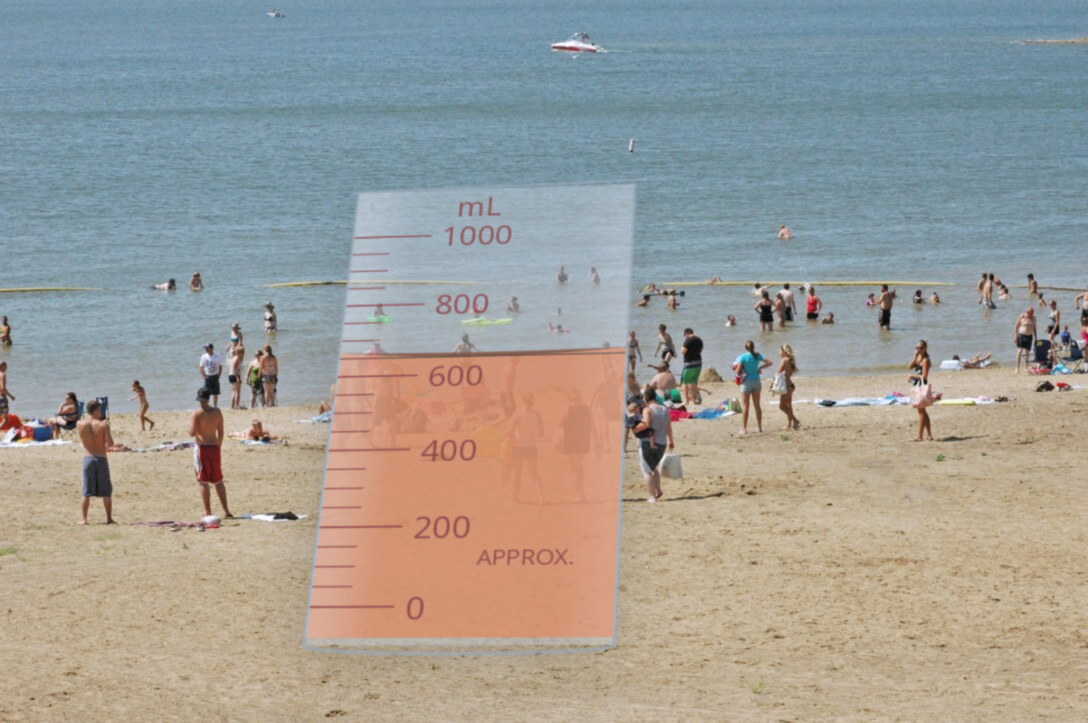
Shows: 650 mL
